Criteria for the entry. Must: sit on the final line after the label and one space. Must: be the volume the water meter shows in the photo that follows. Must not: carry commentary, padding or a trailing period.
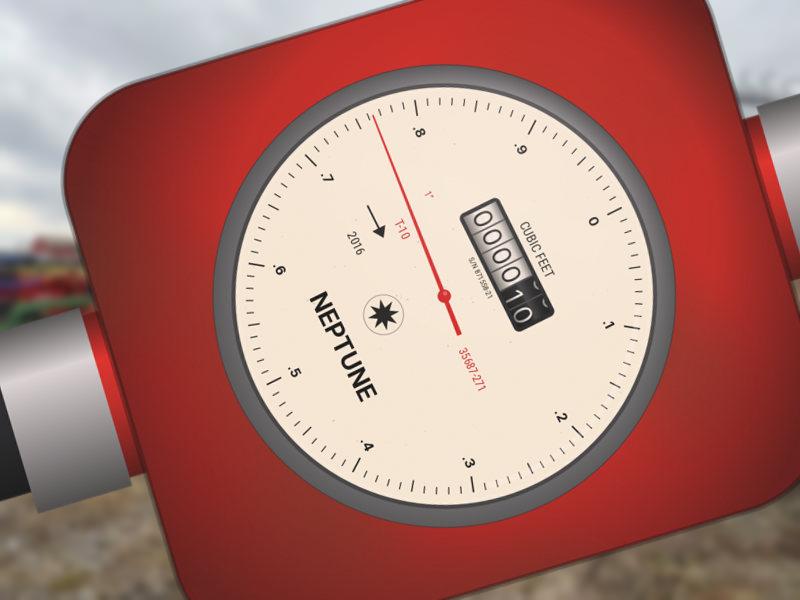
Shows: 9.76 ft³
